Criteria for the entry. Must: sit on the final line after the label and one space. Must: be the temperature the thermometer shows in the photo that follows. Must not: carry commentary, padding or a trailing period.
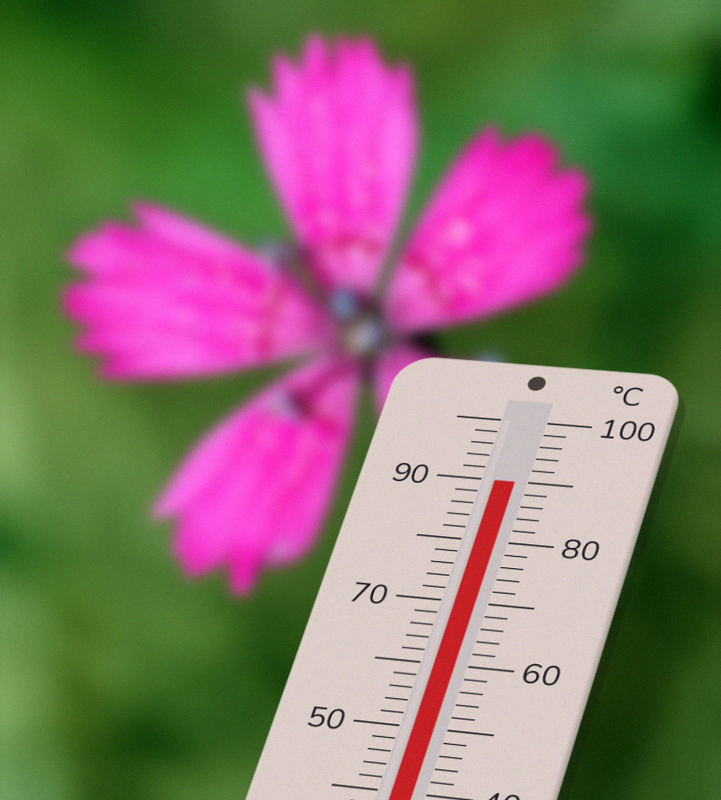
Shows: 90 °C
